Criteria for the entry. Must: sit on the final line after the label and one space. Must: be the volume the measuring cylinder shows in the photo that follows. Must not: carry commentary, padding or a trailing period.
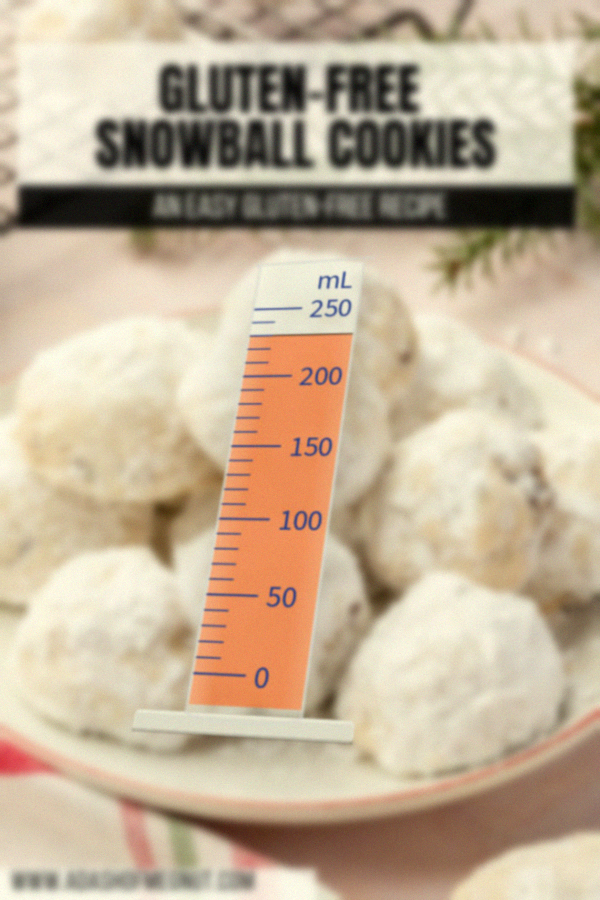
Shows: 230 mL
